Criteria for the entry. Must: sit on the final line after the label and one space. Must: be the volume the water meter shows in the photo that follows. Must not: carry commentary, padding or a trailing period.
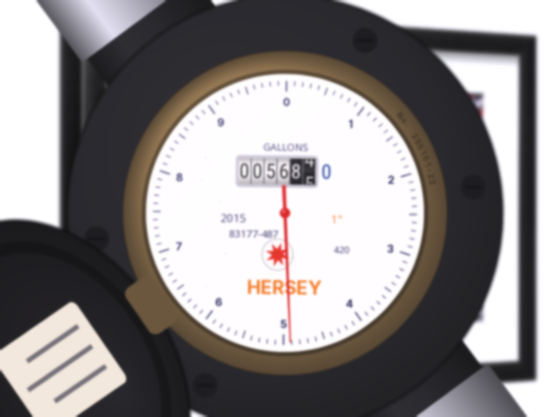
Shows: 56844.9 gal
